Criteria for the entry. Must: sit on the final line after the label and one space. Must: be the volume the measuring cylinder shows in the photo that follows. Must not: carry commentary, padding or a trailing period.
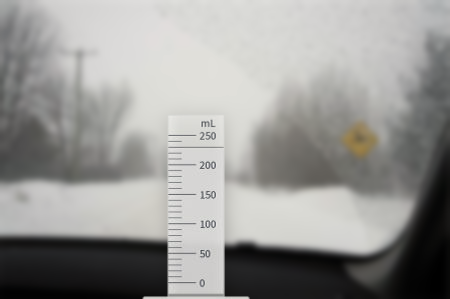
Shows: 230 mL
